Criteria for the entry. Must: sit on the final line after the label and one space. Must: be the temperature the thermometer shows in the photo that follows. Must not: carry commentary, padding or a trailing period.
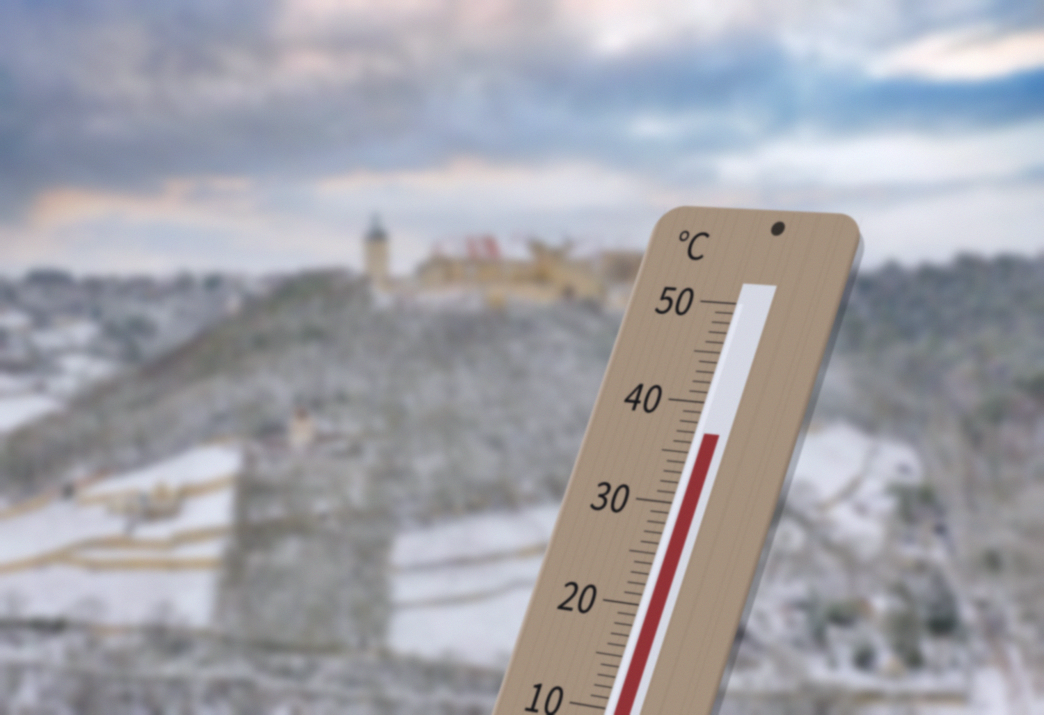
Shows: 37 °C
